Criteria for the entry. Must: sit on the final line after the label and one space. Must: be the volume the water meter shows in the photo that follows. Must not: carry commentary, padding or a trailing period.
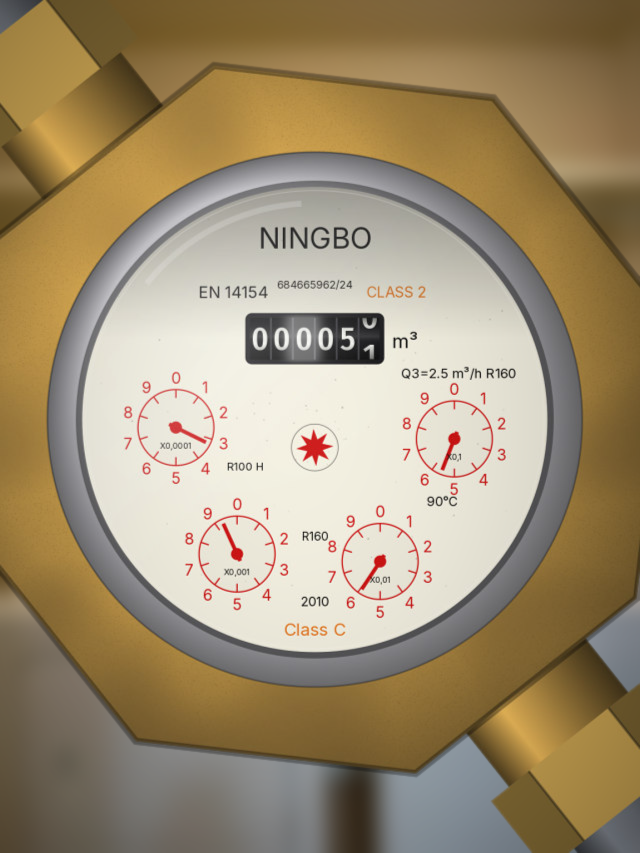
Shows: 50.5593 m³
